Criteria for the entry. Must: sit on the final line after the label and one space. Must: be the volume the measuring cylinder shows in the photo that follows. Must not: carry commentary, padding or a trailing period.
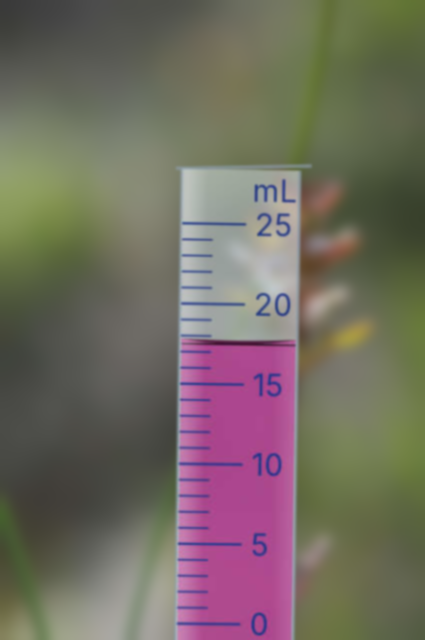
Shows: 17.5 mL
